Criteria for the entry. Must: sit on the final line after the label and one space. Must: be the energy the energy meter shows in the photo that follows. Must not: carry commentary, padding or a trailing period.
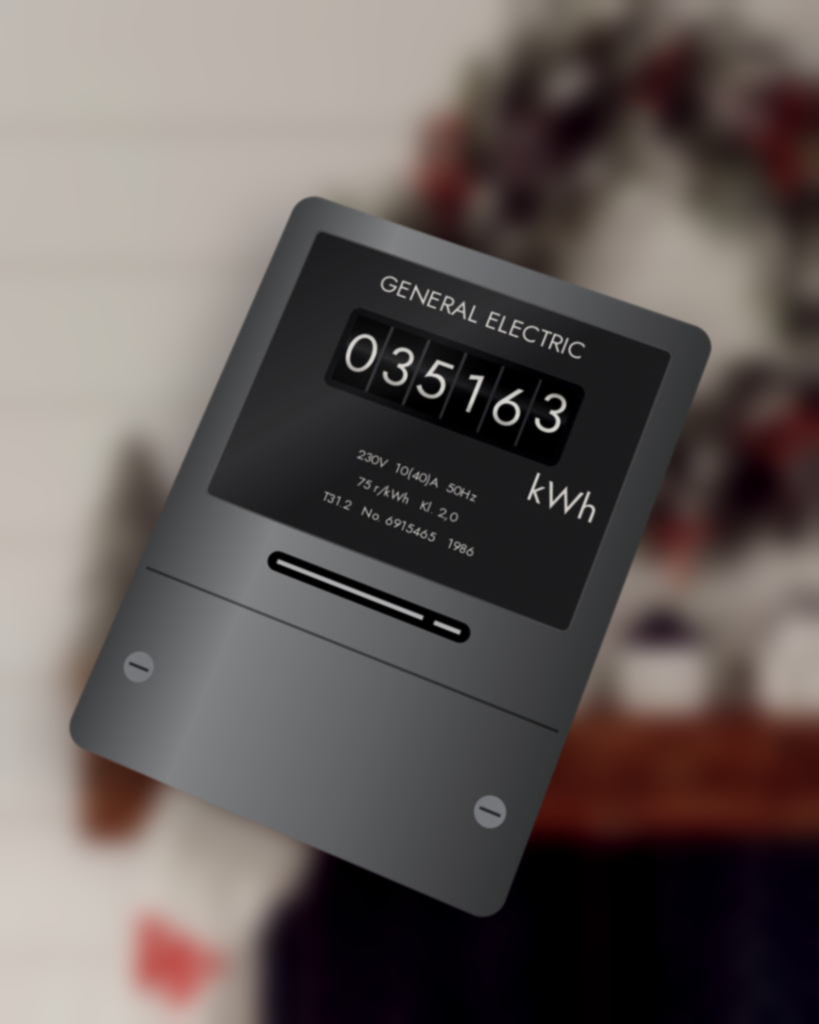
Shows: 35163 kWh
